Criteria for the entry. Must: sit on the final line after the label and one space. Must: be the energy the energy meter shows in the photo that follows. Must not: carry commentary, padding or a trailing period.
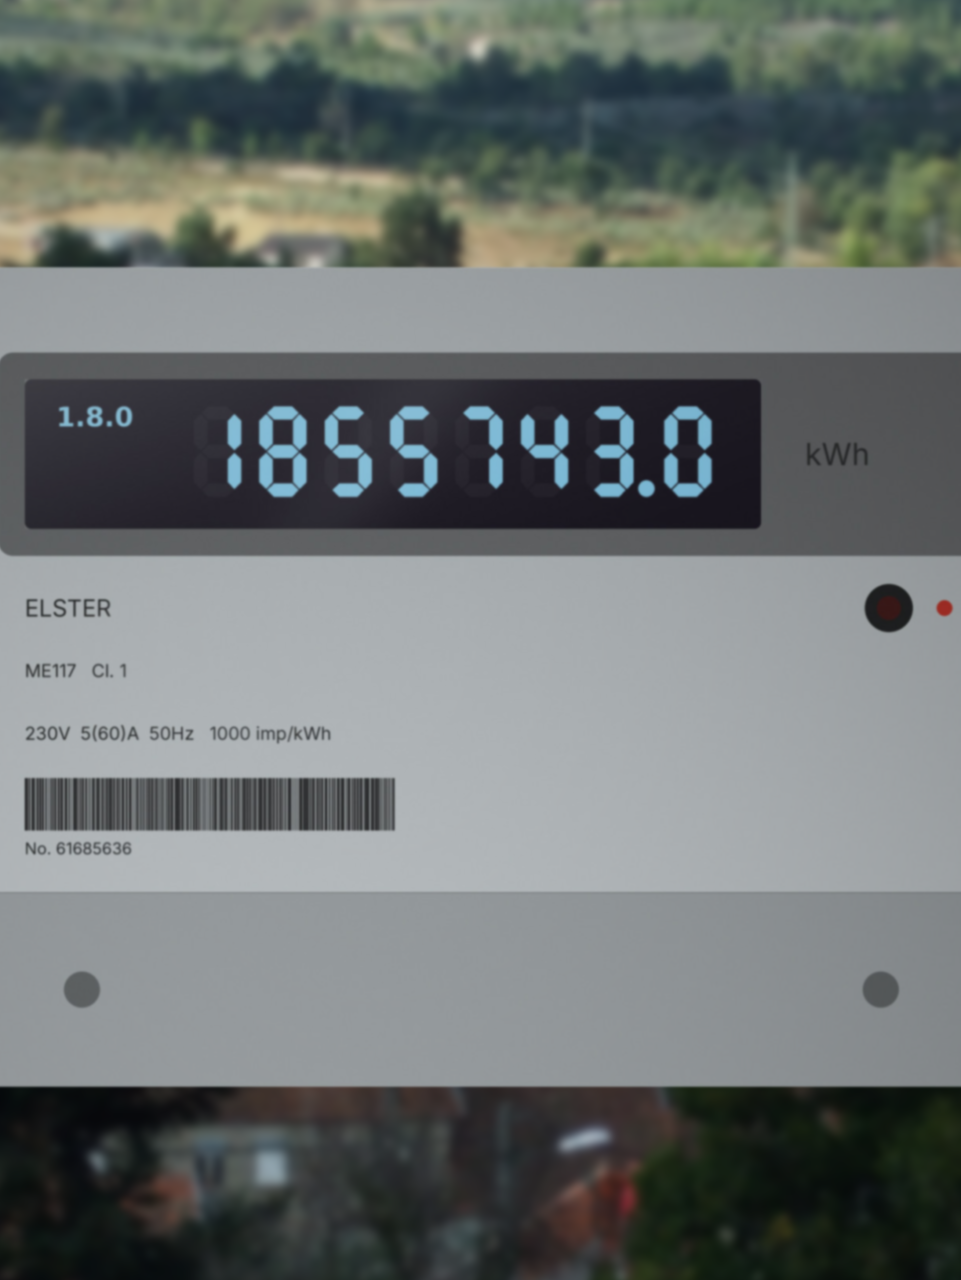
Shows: 1855743.0 kWh
